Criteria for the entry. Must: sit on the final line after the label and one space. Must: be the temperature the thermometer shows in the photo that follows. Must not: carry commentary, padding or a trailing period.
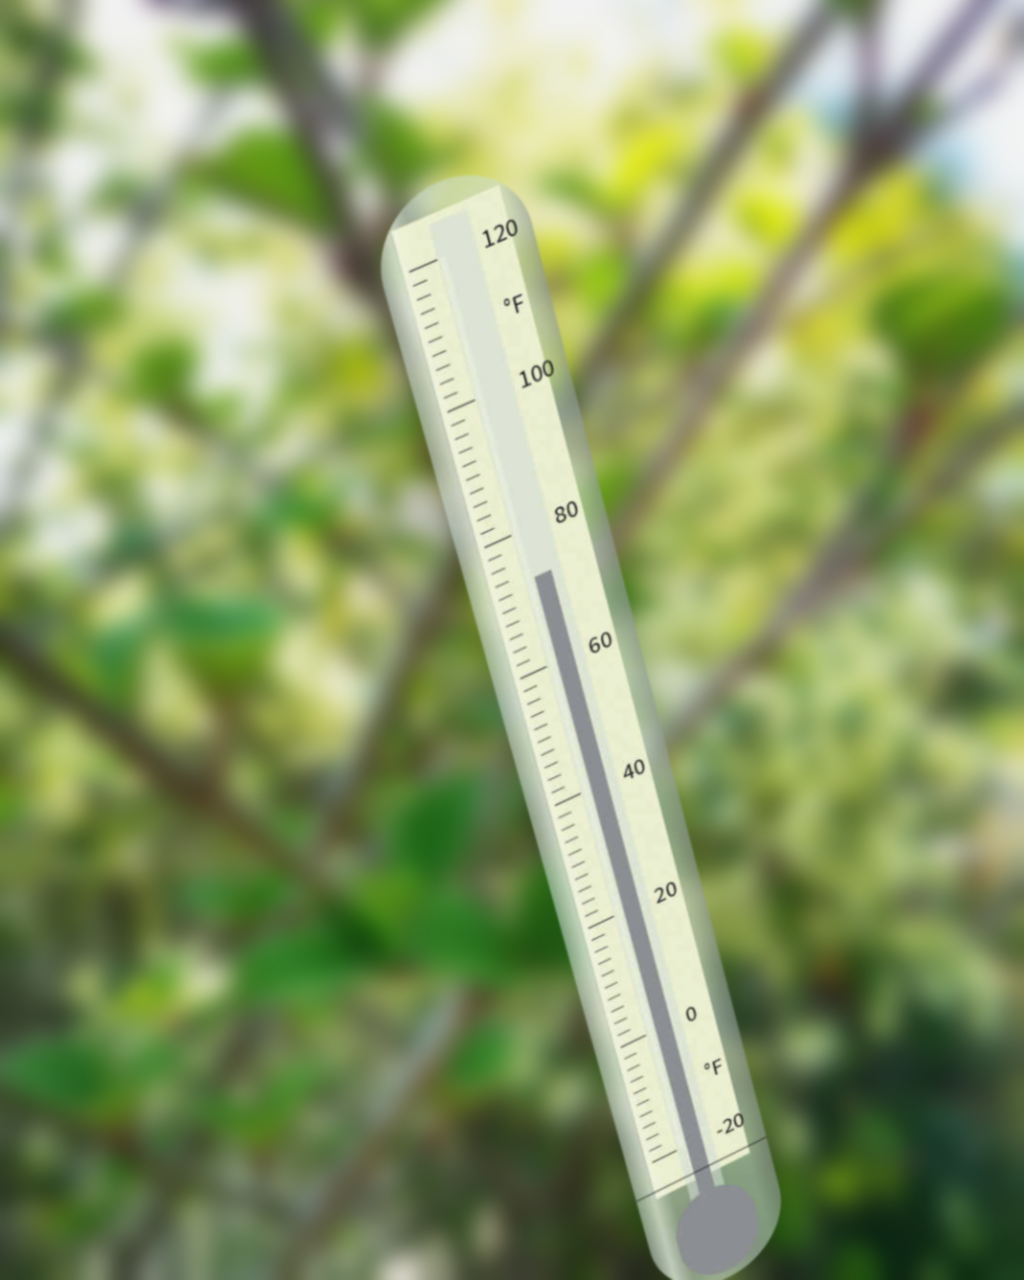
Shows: 73 °F
